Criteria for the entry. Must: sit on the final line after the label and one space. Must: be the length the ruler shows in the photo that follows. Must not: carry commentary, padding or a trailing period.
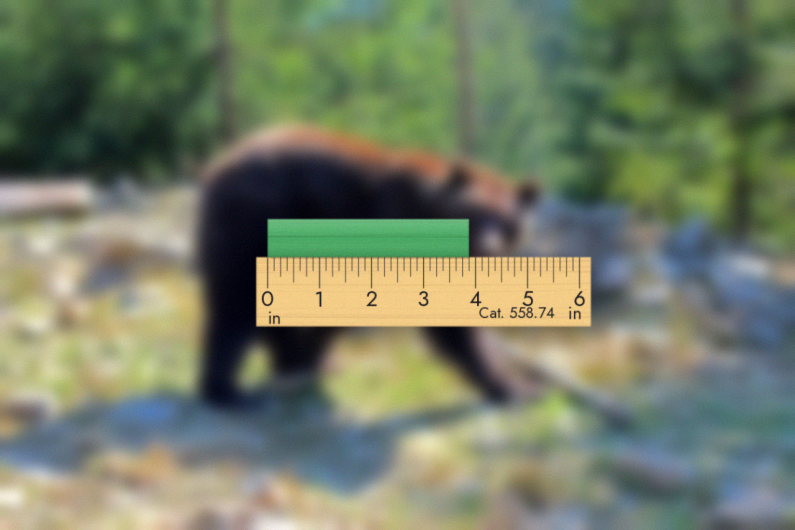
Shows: 3.875 in
